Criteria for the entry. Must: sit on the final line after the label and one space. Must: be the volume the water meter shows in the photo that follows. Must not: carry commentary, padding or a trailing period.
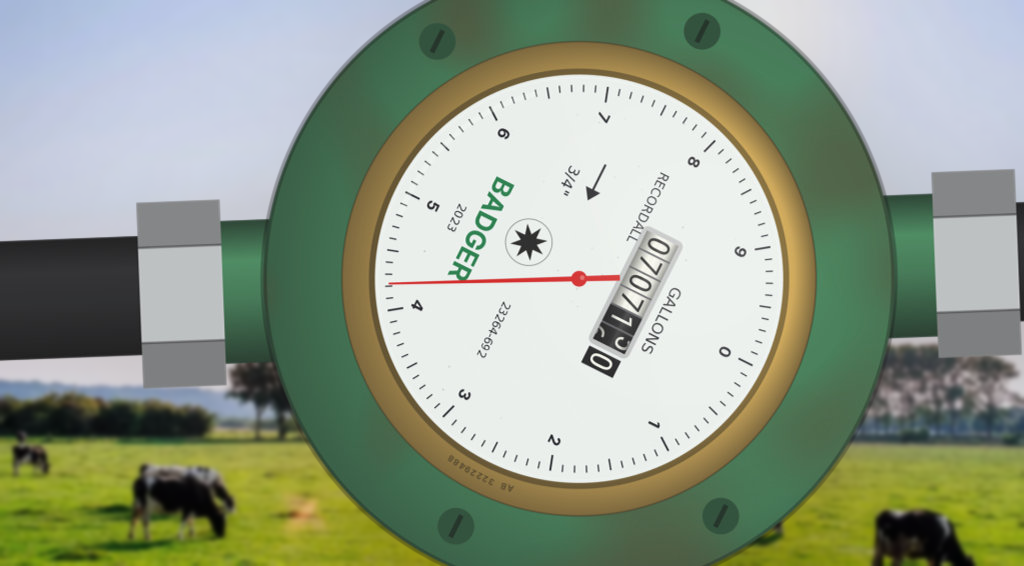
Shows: 707154.2 gal
